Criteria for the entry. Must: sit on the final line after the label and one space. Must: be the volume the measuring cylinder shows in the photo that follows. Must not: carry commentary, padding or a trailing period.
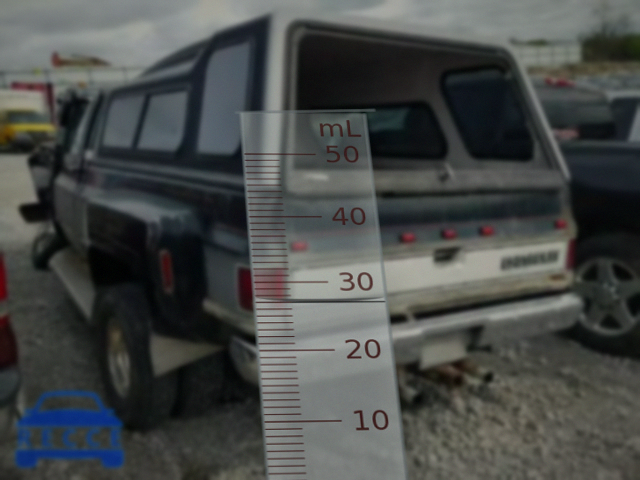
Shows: 27 mL
